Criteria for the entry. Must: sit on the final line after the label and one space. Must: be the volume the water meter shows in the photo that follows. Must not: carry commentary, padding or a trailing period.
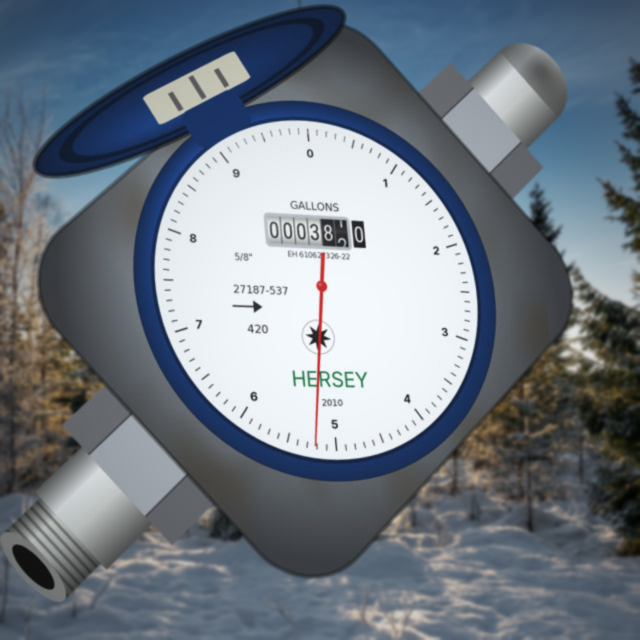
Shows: 3815.2 gal
